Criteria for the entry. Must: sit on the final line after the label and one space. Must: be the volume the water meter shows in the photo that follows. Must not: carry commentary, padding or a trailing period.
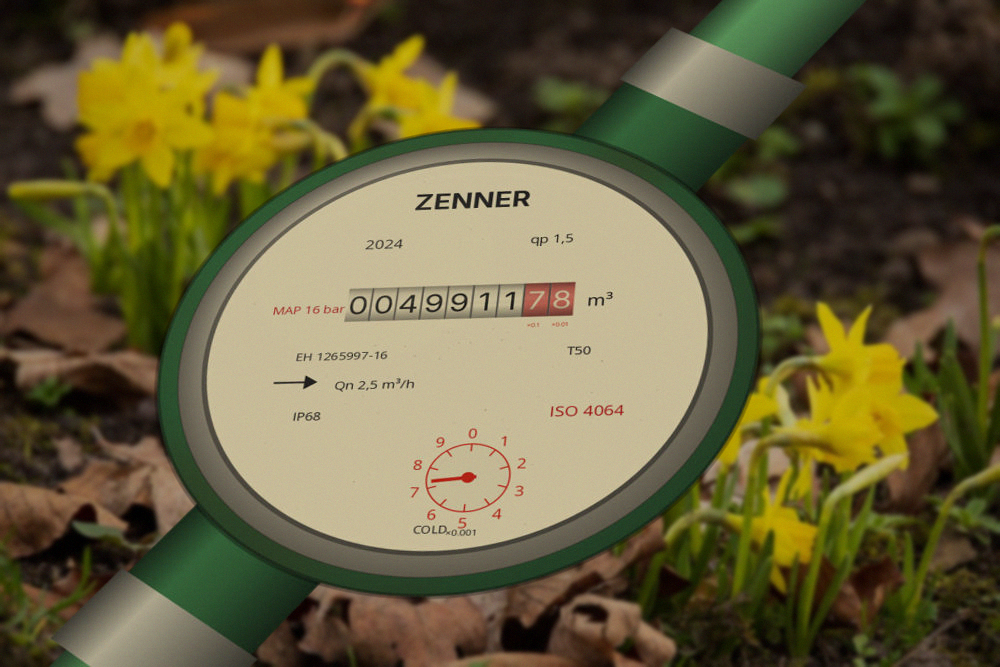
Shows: 49911.787 m³
